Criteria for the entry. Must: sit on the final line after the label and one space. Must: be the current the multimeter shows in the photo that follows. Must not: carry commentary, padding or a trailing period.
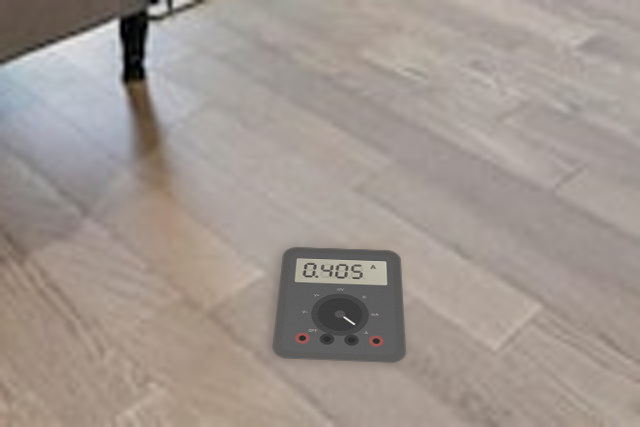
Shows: 0.405 A
